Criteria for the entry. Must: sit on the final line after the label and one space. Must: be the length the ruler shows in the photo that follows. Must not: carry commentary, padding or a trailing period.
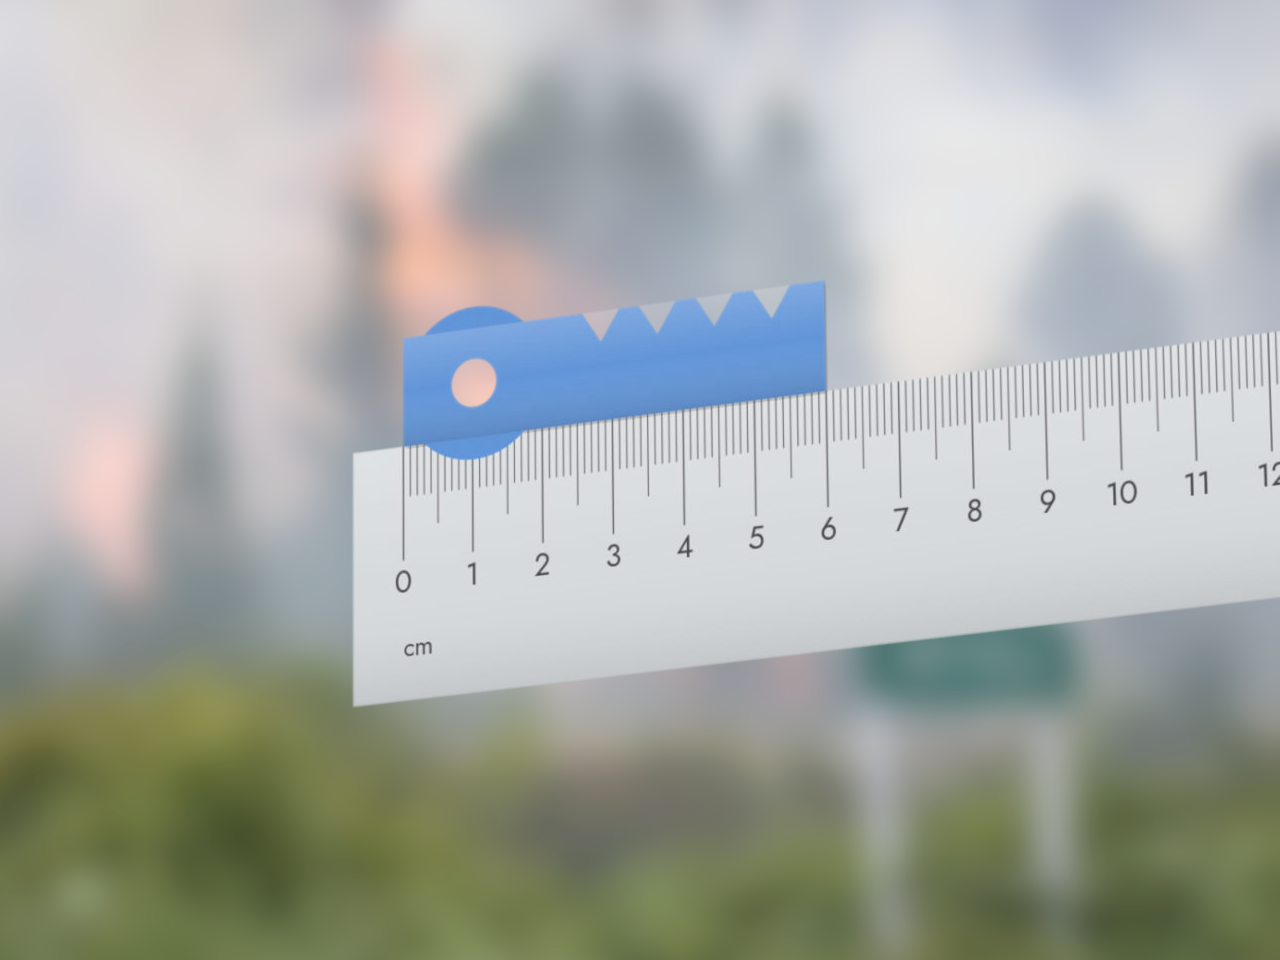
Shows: 6 cm
